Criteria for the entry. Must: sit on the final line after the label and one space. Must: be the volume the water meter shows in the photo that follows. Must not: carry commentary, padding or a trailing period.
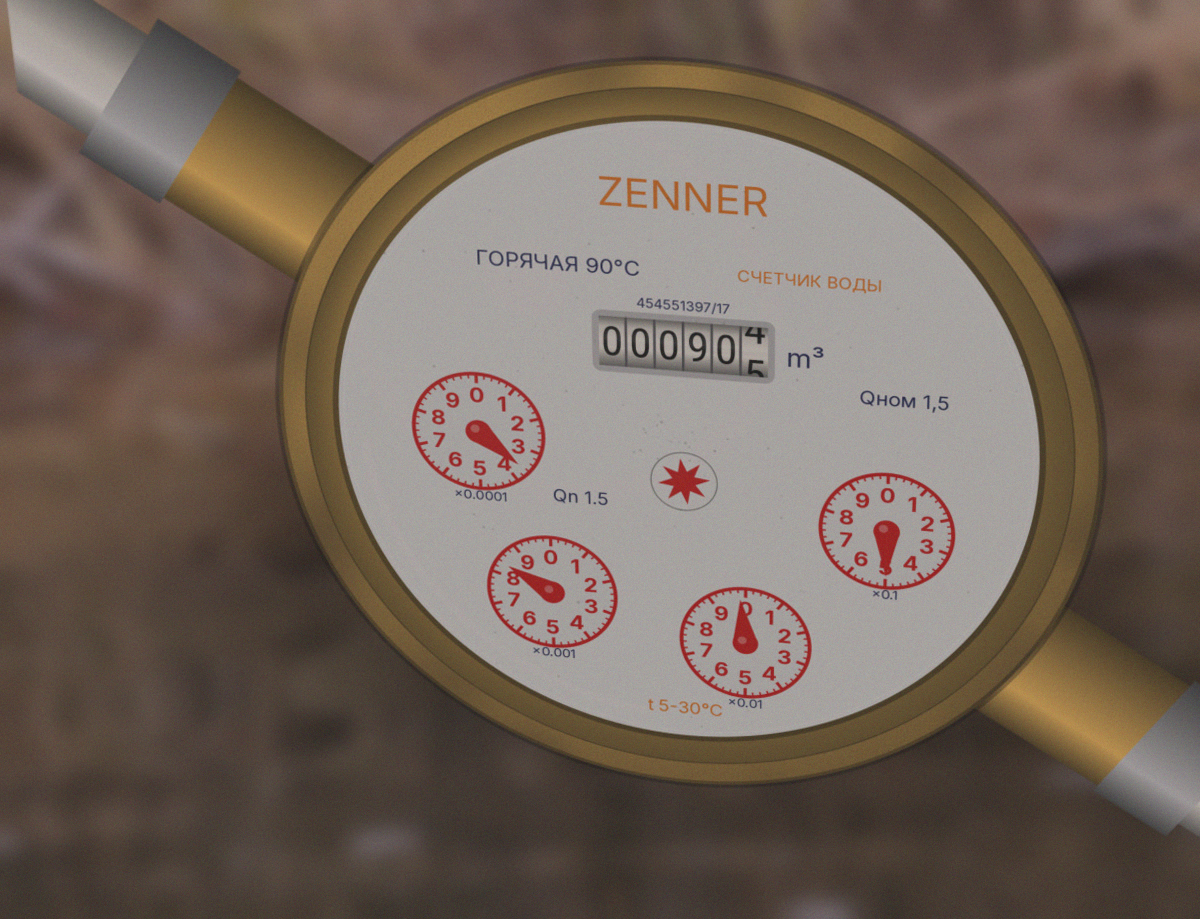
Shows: 904.4983 m³
